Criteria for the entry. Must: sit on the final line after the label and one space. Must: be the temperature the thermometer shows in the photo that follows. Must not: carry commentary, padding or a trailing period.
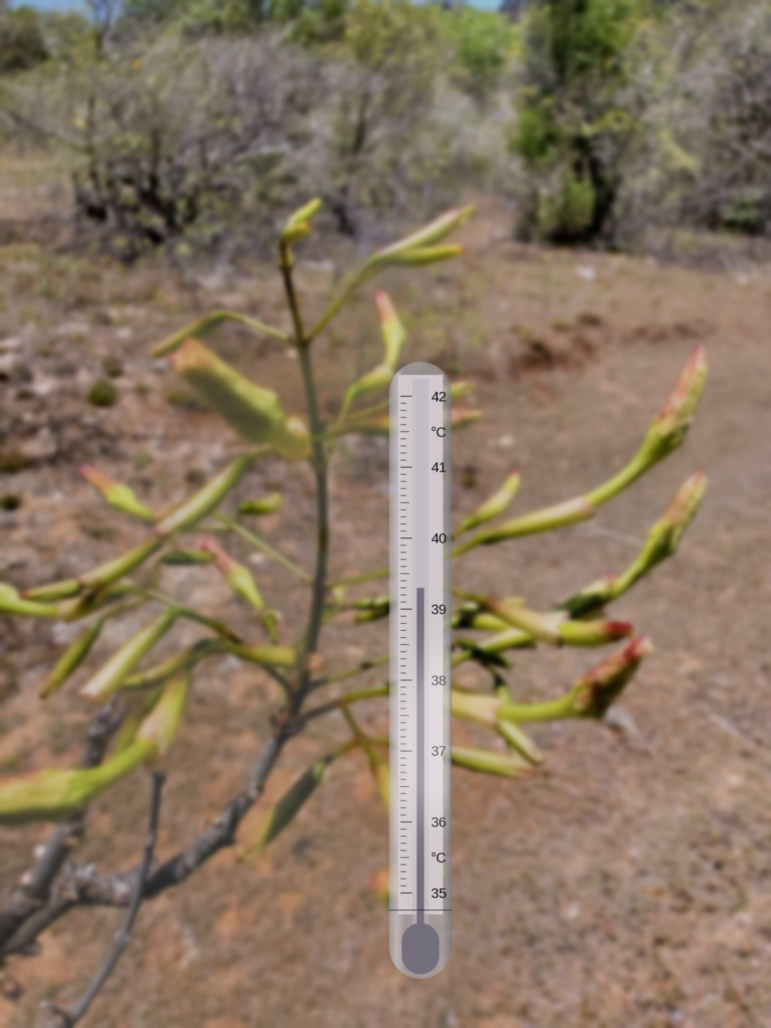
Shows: 39.3 °C
